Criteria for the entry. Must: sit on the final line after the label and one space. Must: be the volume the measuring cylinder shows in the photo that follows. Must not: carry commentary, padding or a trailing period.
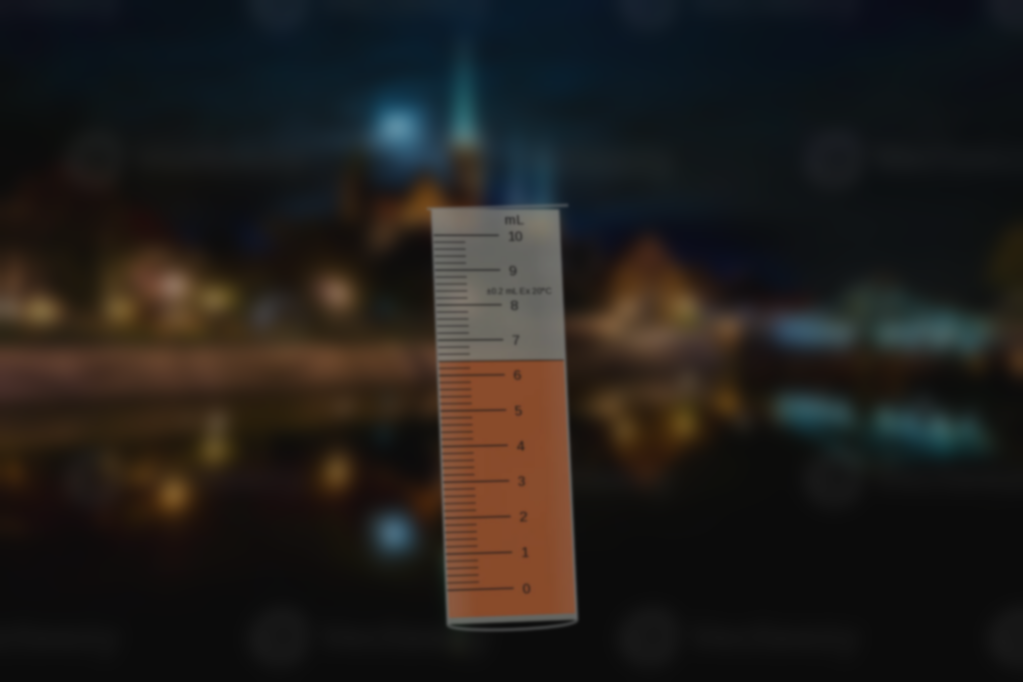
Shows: 6.4 mL
